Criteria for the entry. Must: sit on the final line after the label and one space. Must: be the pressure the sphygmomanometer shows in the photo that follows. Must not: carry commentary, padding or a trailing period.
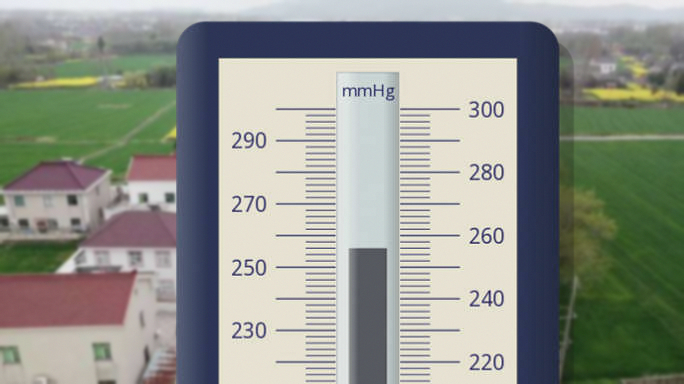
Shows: 256 mmHg
